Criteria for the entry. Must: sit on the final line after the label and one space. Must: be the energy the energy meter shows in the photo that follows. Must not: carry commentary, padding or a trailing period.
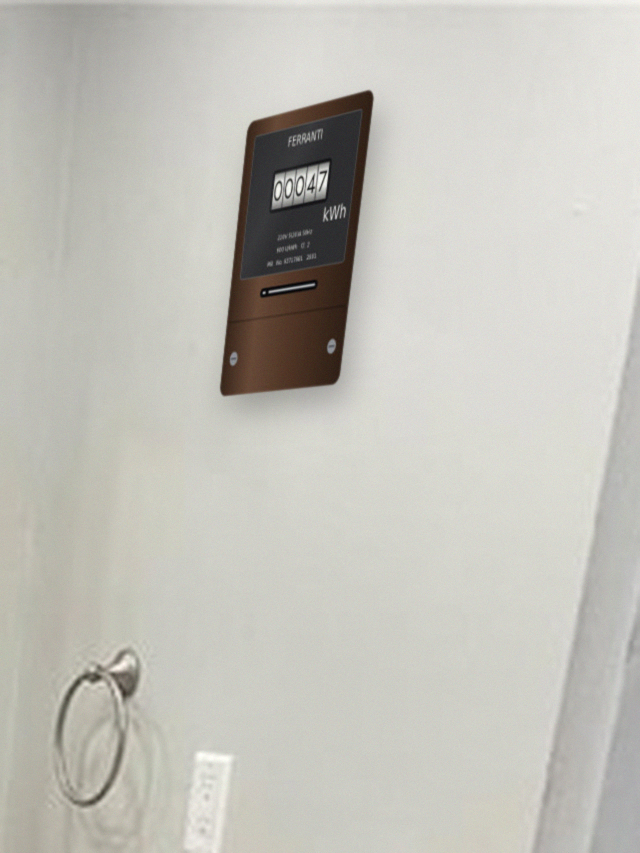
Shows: 47 kWh
